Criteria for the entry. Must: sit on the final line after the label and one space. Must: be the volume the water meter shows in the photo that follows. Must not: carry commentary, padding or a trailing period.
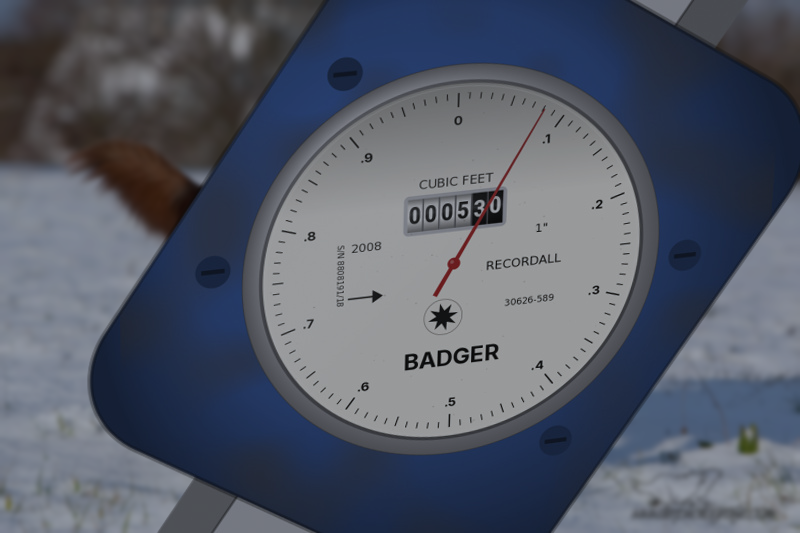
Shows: 530.08 ft³
